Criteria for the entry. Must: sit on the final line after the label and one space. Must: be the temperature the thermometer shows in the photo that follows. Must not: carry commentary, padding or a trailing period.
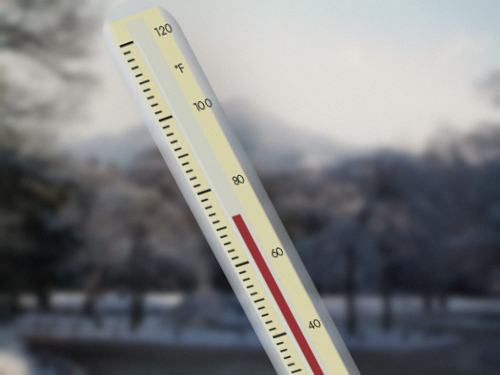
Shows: 72 °F
